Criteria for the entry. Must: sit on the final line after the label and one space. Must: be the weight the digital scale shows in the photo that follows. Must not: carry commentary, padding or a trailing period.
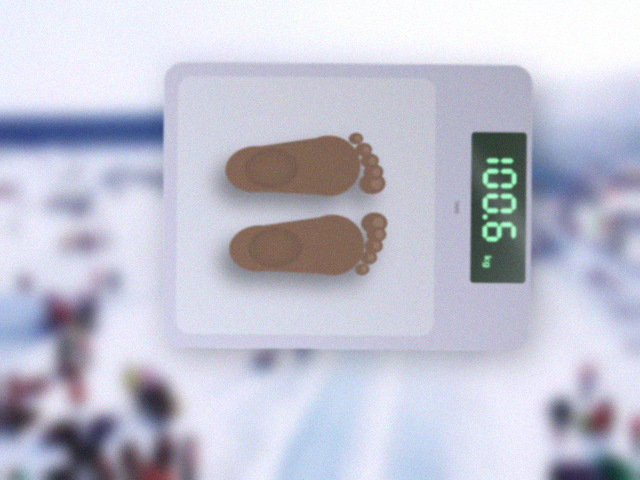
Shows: 100.6 kg
